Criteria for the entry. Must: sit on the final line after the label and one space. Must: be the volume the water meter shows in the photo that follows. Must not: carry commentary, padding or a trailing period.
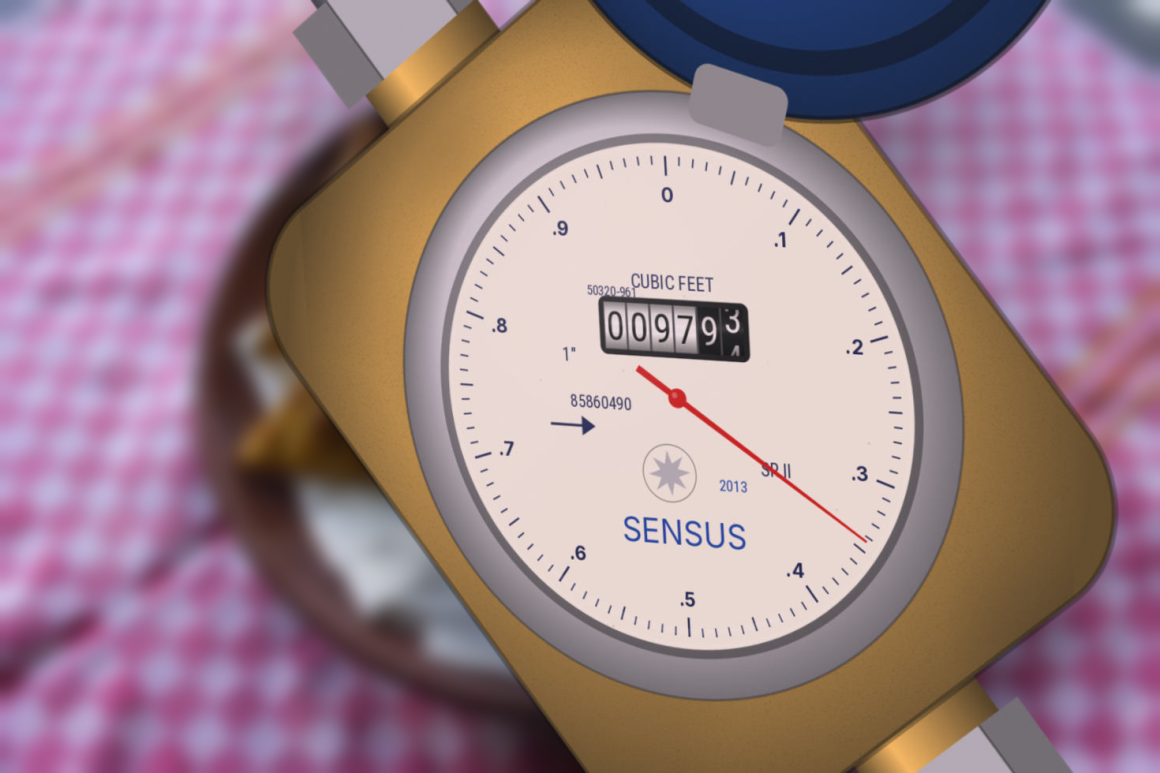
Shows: 9793.34 ft³
